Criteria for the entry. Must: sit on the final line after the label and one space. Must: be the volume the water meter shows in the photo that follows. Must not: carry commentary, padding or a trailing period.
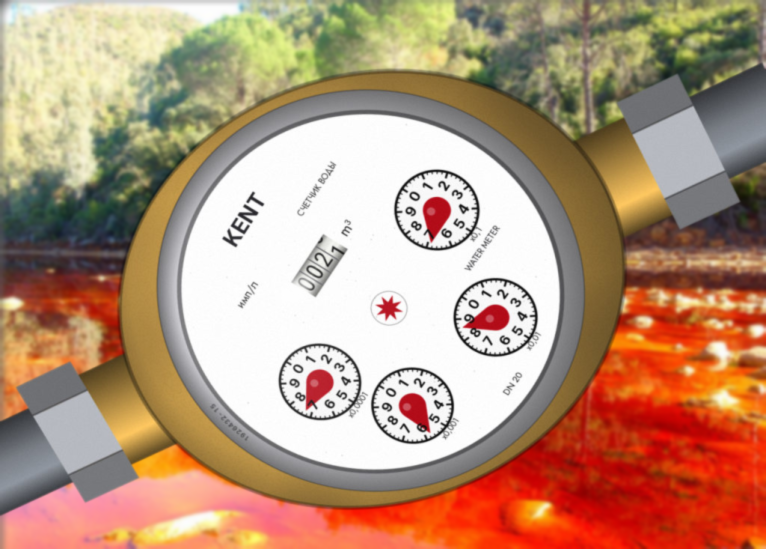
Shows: 20.6857 m³
